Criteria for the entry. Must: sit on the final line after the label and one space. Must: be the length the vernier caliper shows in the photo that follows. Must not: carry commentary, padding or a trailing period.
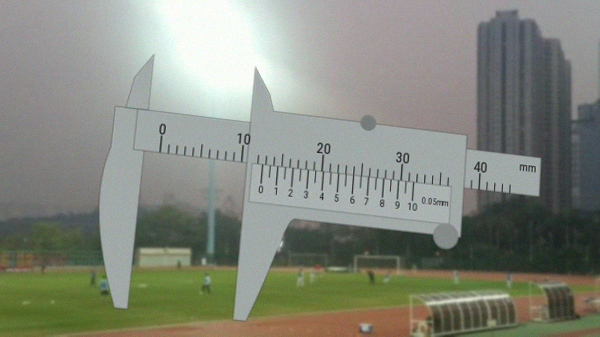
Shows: 12.6 mm
